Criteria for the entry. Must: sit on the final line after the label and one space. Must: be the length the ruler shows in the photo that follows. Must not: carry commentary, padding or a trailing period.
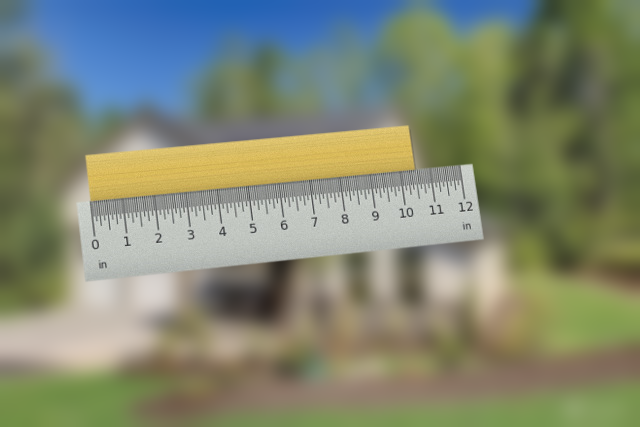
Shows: 10.5 in
